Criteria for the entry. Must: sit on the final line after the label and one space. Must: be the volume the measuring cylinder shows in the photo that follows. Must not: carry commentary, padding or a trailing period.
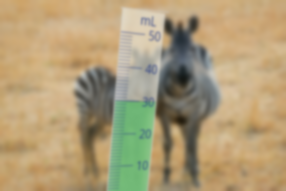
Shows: 30 mL
